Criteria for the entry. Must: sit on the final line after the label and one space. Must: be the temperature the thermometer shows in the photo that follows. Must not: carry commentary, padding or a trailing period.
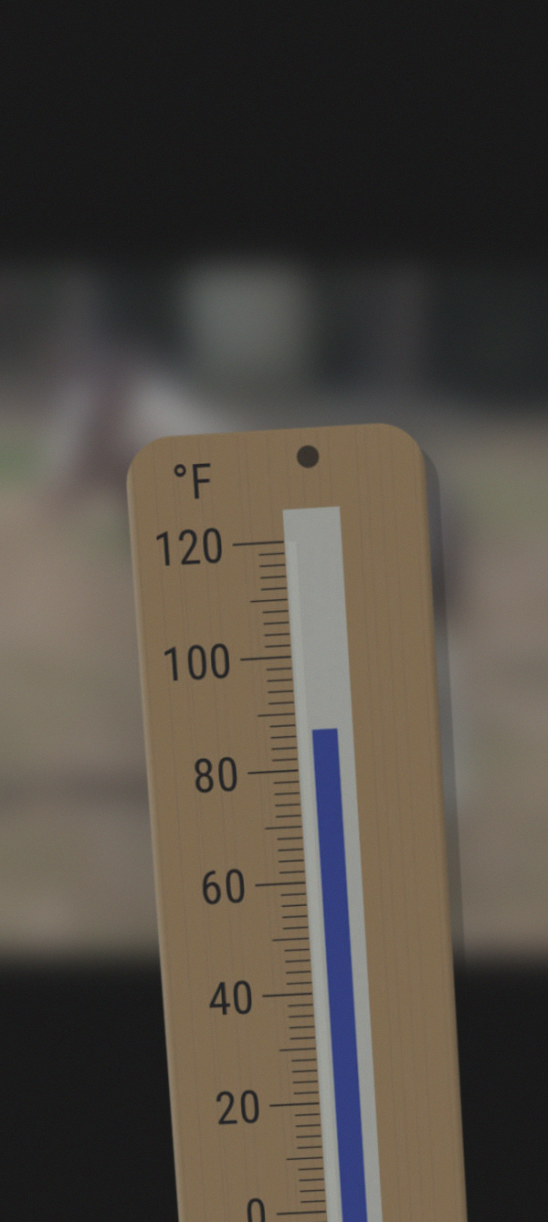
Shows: 87 °F
